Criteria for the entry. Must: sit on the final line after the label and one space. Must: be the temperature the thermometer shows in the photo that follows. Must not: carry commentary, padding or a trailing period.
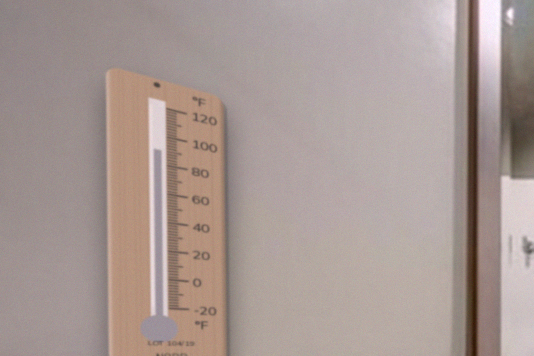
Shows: 90 °F
